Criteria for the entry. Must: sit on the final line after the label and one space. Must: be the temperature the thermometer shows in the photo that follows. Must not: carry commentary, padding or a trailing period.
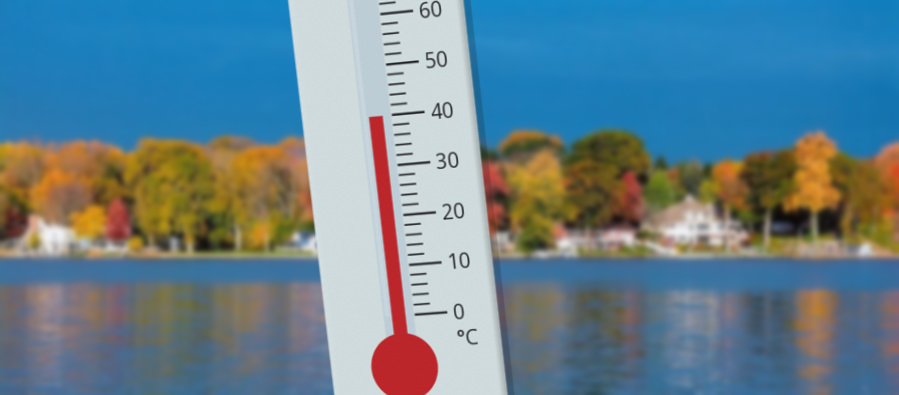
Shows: 40 °C
